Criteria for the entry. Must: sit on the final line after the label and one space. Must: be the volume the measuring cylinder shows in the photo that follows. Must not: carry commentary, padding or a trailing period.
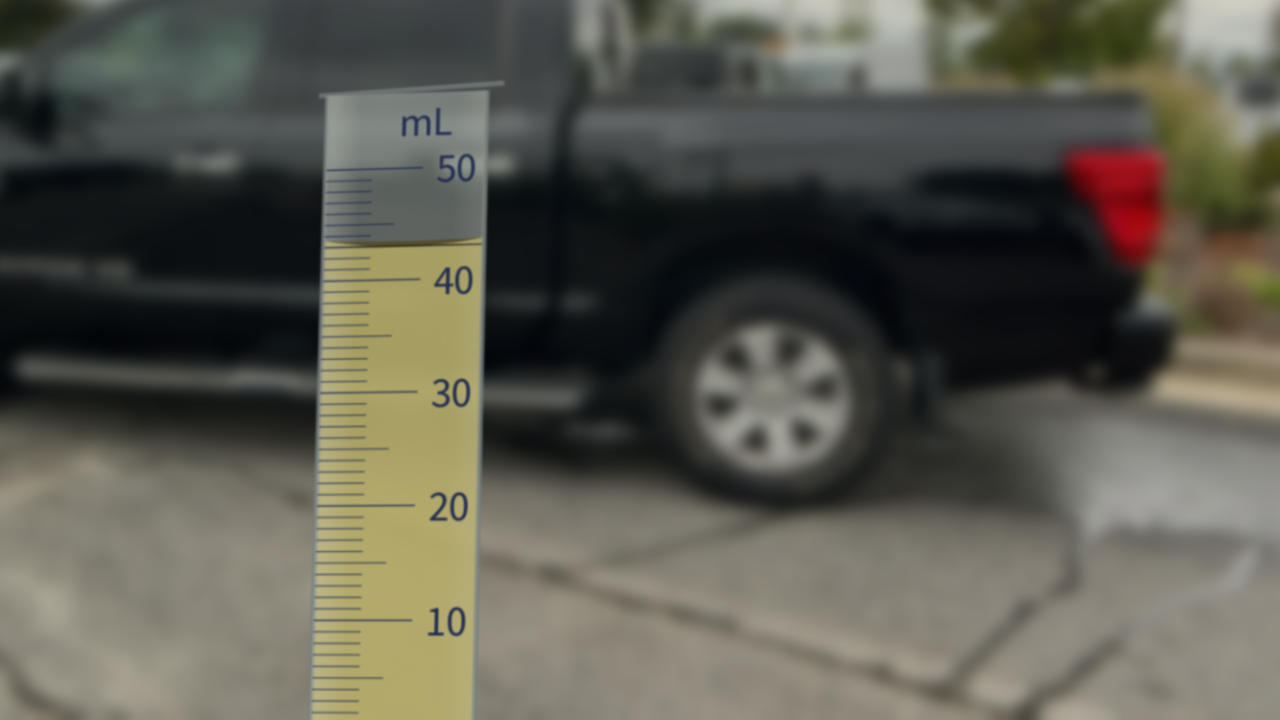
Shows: 43 mL
